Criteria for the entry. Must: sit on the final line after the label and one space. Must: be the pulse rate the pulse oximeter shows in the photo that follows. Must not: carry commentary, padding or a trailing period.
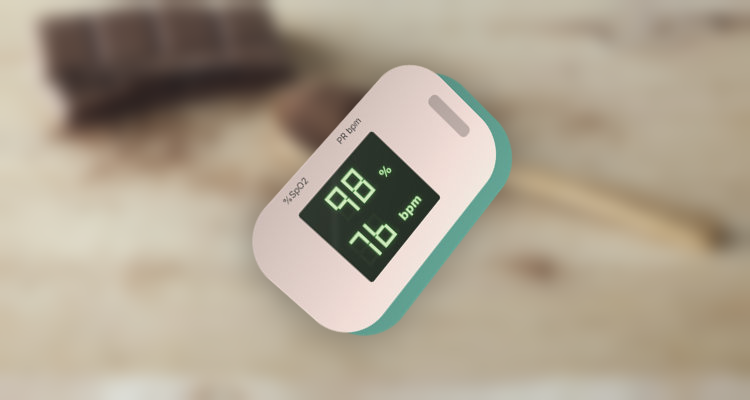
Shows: 76 bpm
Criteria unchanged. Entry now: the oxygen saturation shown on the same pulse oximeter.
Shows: 98 %
